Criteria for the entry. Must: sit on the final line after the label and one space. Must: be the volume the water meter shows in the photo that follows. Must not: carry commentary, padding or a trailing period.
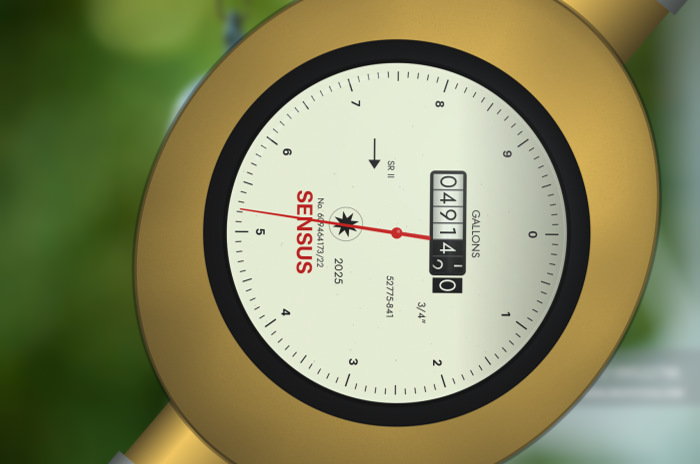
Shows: 491415.2 gal
